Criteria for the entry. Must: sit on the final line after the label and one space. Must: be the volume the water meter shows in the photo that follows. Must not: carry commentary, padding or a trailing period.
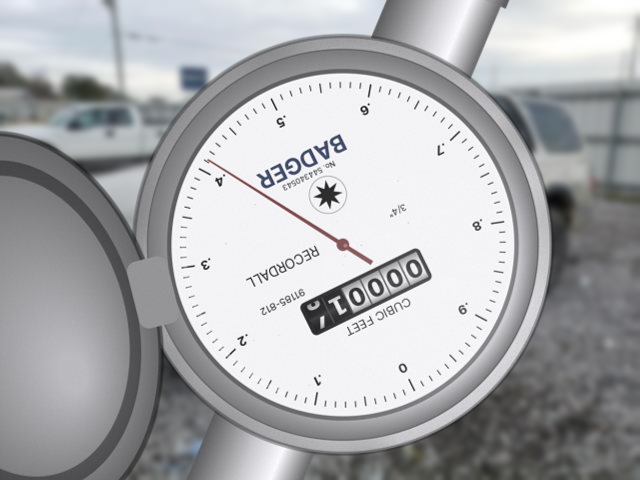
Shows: 17.41 ft³
